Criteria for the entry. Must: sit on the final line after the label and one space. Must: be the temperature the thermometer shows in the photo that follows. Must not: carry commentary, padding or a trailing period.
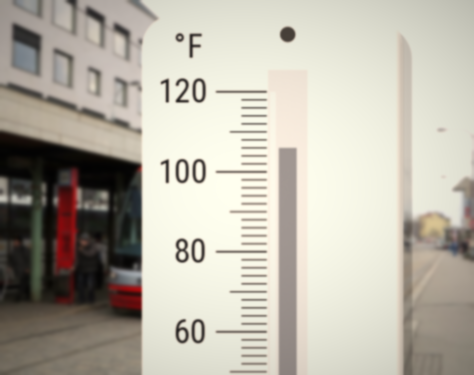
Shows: 106 °F
